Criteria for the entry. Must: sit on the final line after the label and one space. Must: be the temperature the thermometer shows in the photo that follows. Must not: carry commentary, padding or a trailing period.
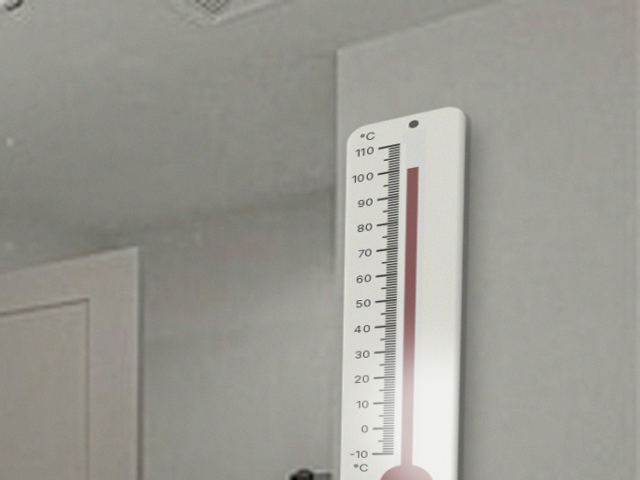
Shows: 100 °C
